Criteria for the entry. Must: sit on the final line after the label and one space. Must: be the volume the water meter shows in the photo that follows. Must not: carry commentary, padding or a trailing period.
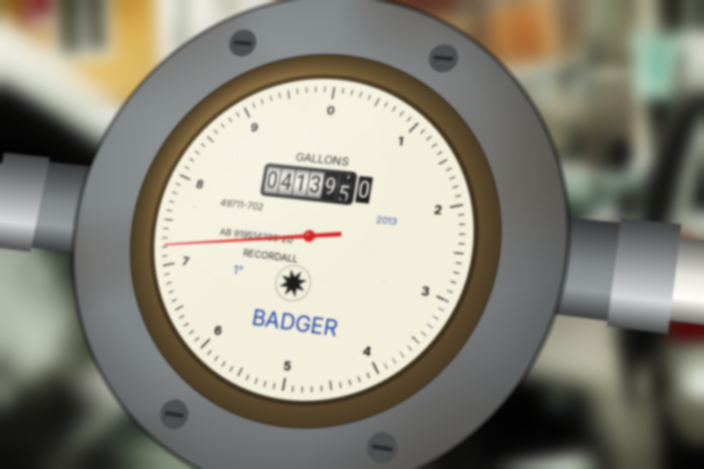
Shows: 413947.2 gal
